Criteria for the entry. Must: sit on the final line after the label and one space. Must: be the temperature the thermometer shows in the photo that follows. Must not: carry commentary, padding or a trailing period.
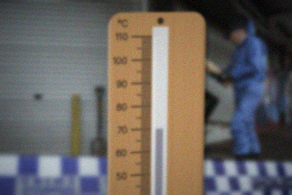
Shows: 70 °C
